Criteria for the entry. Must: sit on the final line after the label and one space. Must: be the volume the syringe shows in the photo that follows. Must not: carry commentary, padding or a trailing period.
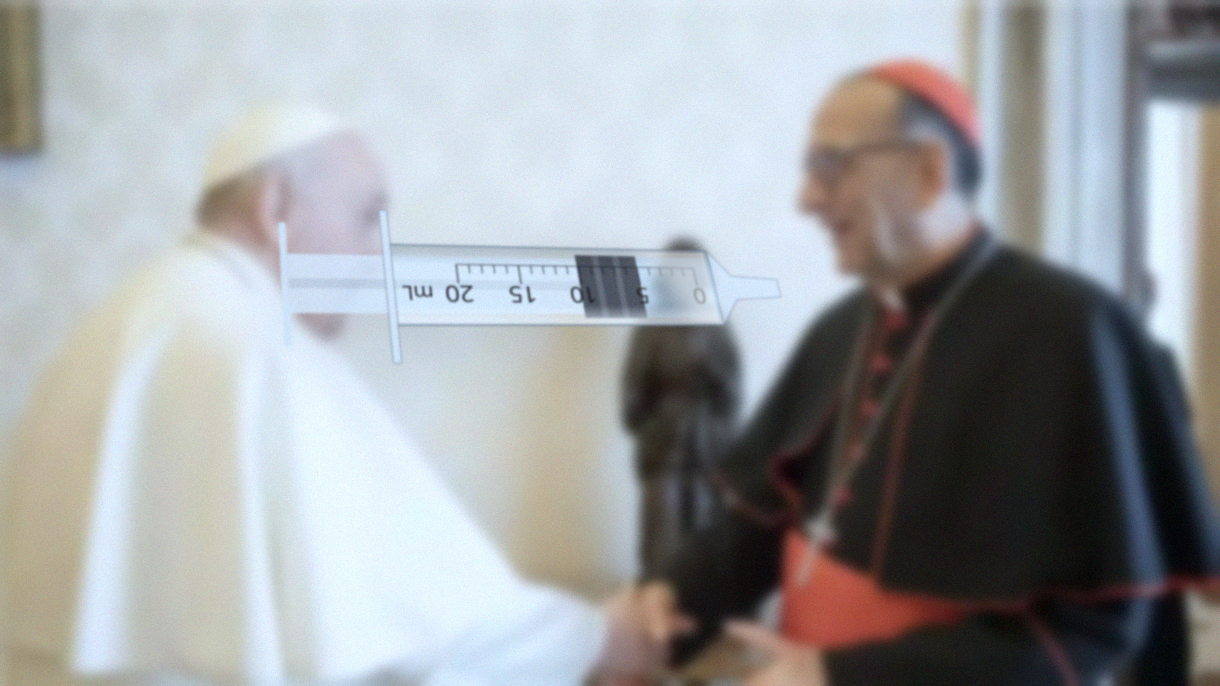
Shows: 5 mL
